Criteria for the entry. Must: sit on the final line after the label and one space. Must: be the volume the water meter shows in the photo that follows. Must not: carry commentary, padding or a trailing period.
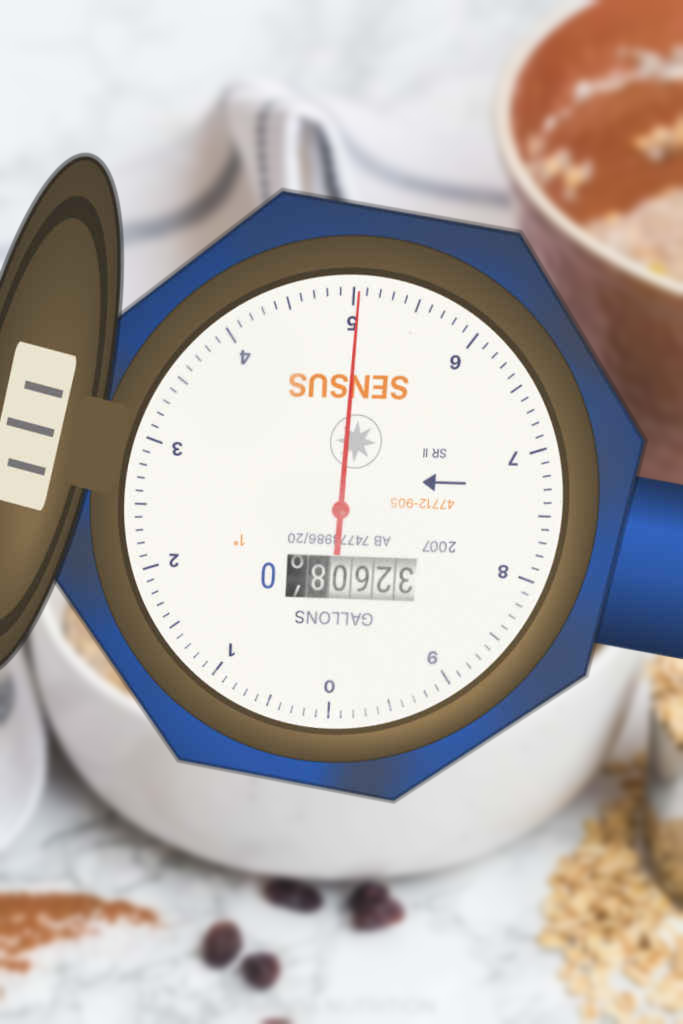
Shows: 3260875.0 gal
